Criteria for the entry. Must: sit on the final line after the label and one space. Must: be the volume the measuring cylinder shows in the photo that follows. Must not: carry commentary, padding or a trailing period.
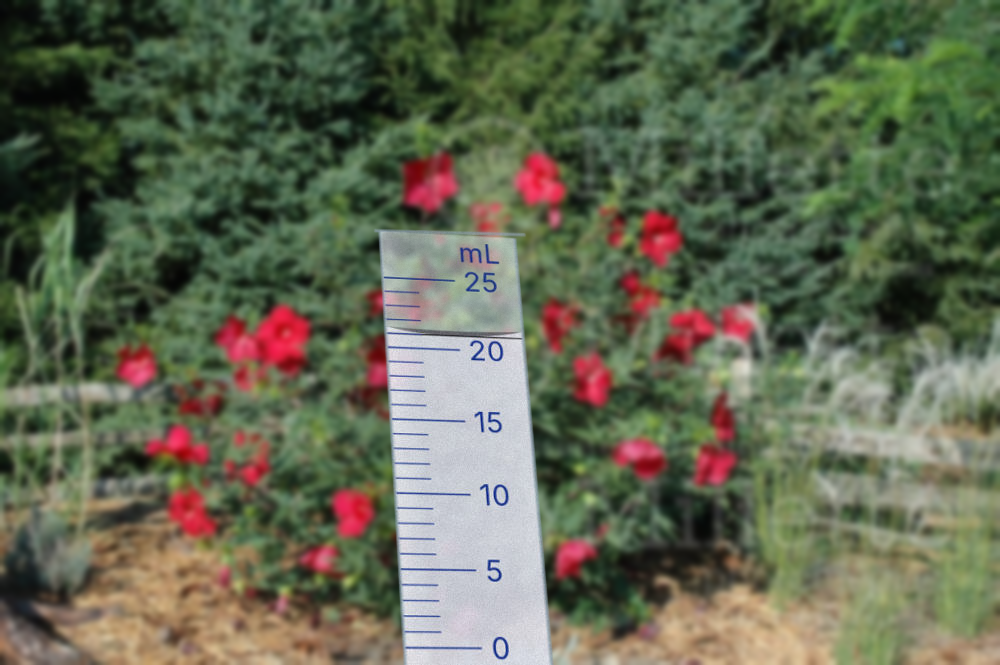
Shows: 21 mL
